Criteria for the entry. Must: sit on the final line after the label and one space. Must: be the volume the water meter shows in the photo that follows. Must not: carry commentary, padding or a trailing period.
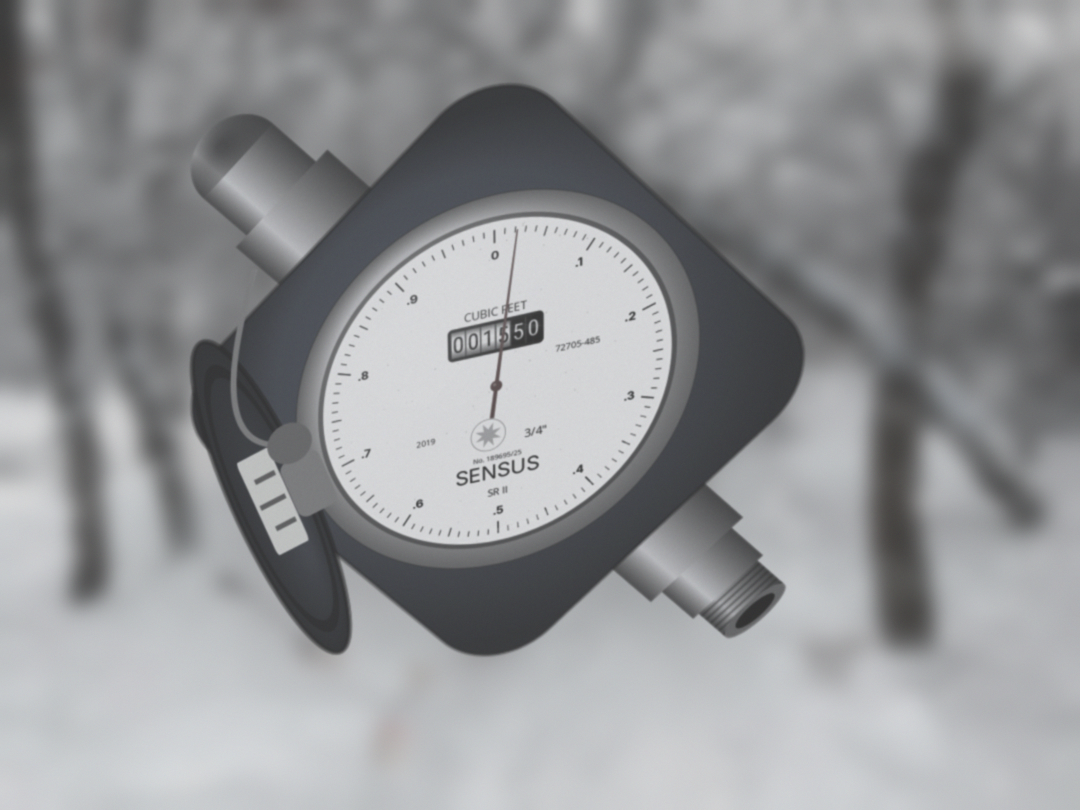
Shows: 1550.02 ft³
